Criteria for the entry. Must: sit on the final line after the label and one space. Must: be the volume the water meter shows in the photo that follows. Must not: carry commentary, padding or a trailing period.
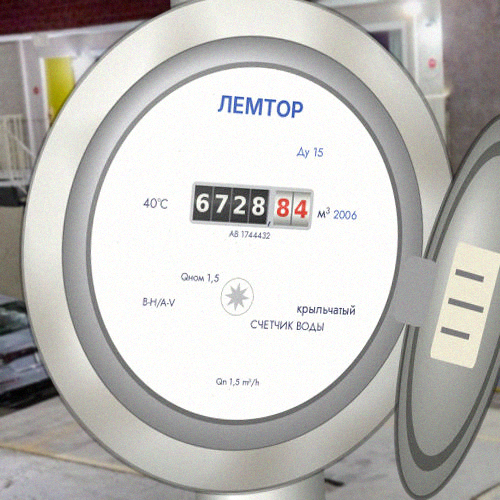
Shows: 6728.84 m³
